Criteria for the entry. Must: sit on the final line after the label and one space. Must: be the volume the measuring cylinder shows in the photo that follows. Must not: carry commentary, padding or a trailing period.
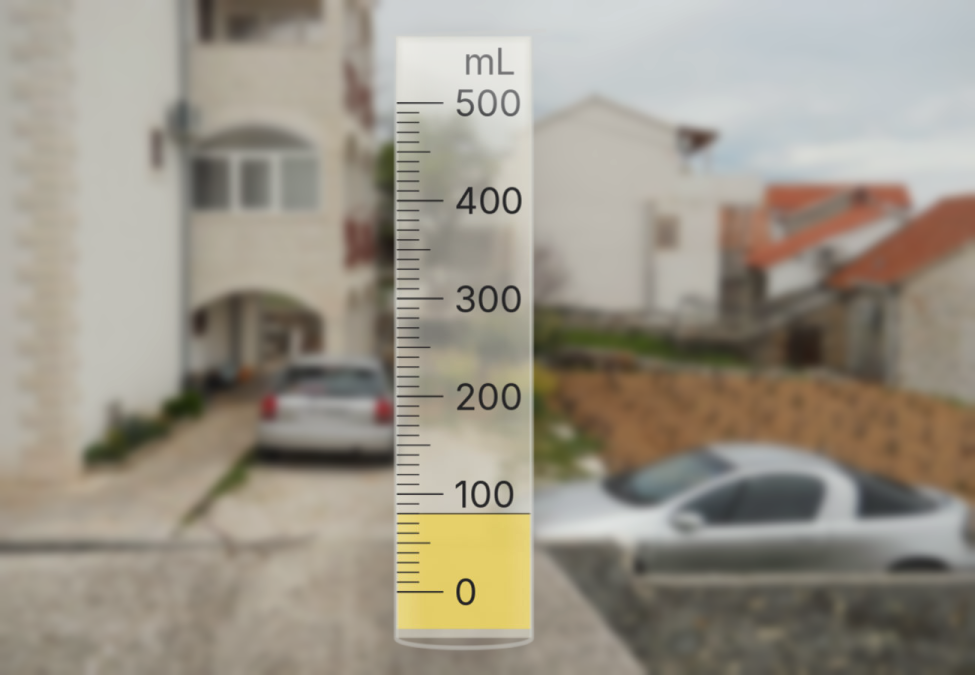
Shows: 80 mL
